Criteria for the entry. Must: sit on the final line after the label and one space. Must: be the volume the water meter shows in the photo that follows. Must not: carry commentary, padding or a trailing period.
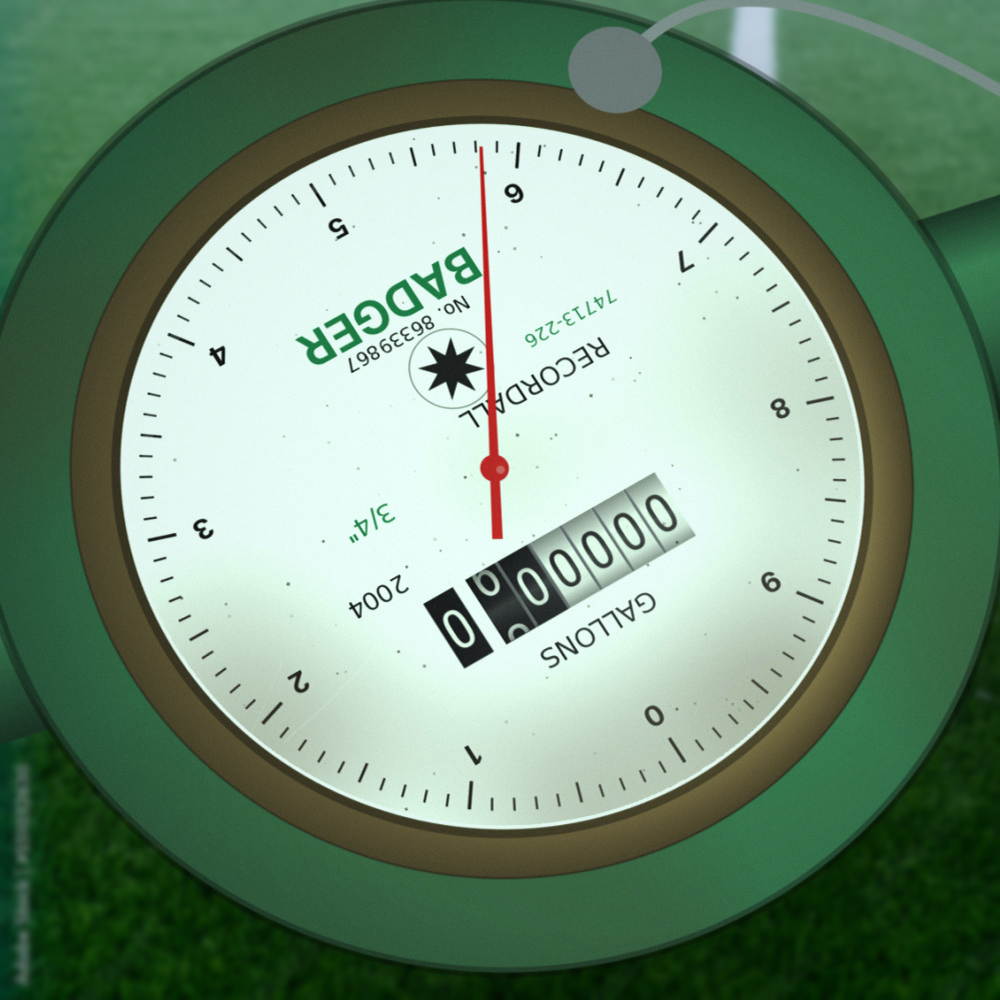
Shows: 85.8 gal
